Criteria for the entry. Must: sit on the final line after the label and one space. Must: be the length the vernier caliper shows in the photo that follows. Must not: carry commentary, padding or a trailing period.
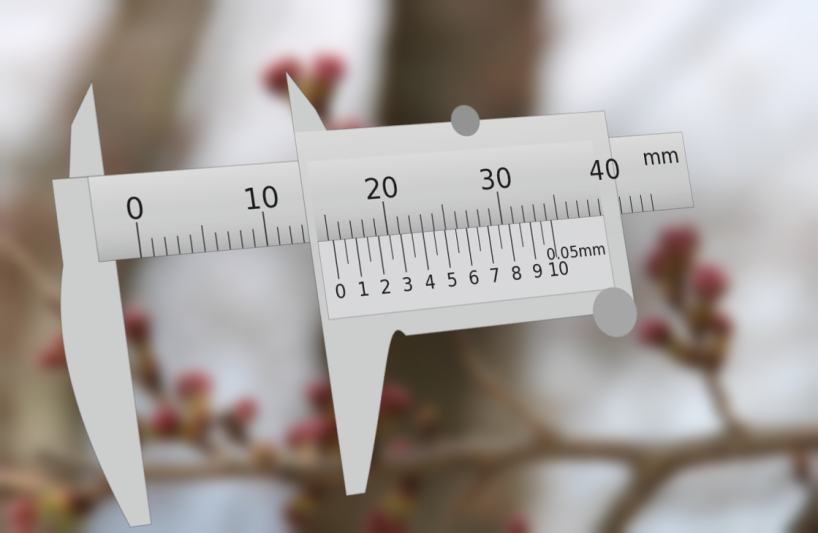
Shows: 15.4 mm
